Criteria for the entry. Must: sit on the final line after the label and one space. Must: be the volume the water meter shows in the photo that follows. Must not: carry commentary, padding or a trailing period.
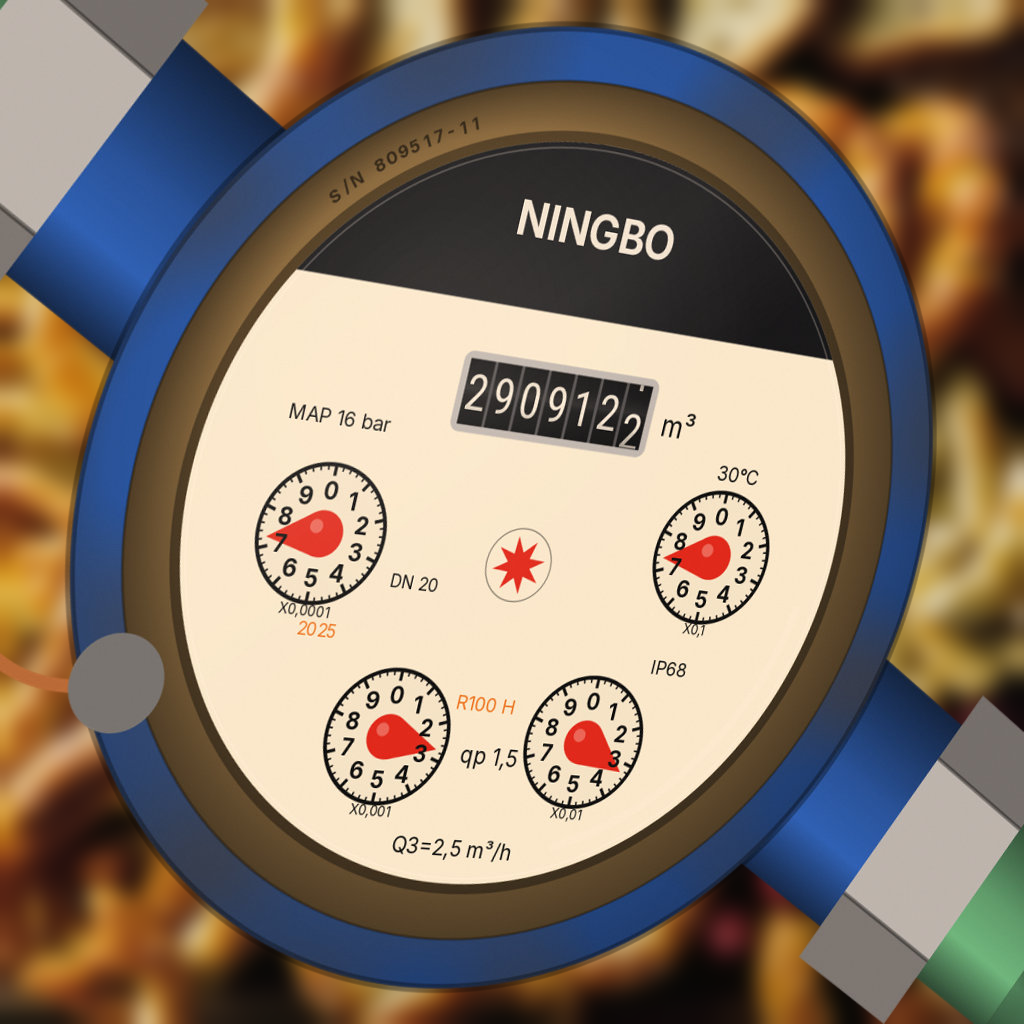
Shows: 2909121.7327 m³
